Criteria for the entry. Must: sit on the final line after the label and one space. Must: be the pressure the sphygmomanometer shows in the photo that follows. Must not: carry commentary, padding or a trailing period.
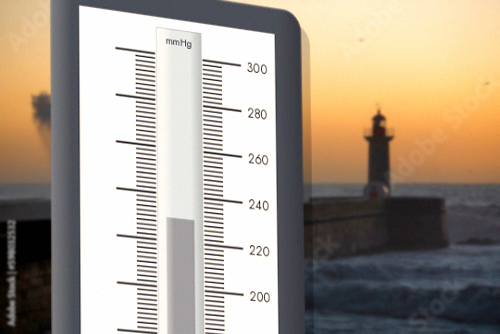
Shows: 230 mmHg
